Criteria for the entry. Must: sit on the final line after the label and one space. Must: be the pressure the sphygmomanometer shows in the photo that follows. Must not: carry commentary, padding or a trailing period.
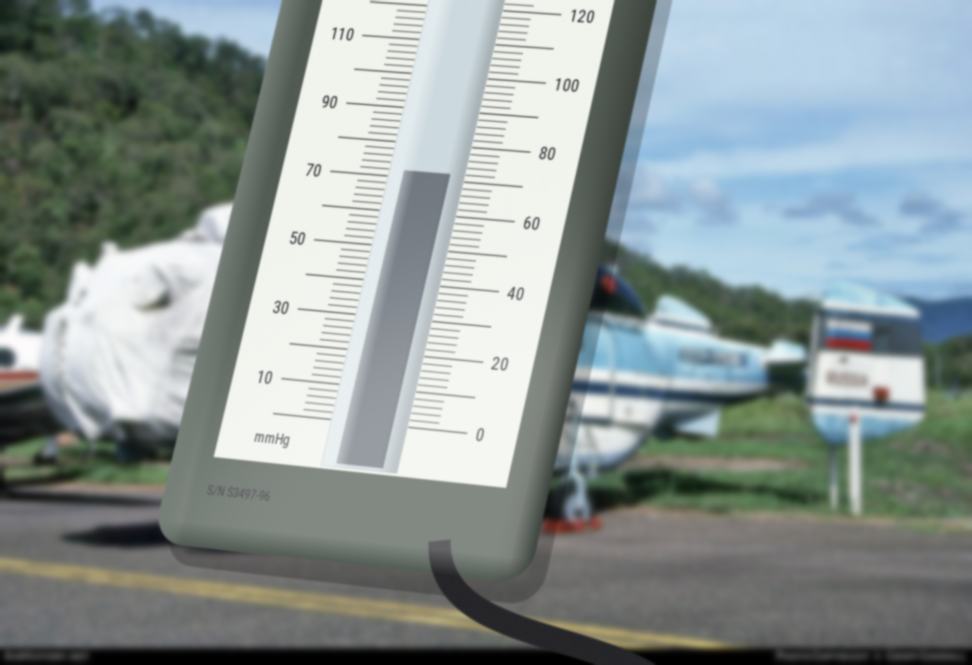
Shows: 72 mmHg
